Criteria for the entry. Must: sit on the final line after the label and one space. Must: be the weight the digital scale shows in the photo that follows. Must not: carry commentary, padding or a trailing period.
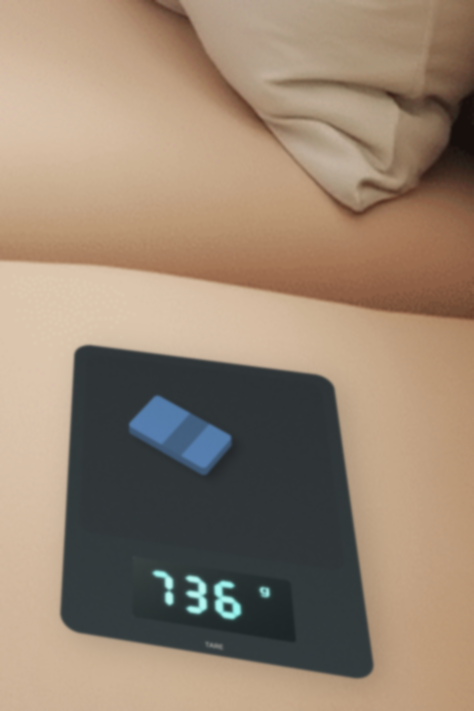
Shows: 736 g
